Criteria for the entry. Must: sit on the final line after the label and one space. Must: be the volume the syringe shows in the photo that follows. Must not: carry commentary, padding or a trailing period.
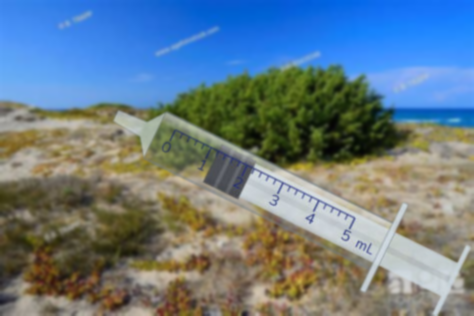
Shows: 1.2 mL
